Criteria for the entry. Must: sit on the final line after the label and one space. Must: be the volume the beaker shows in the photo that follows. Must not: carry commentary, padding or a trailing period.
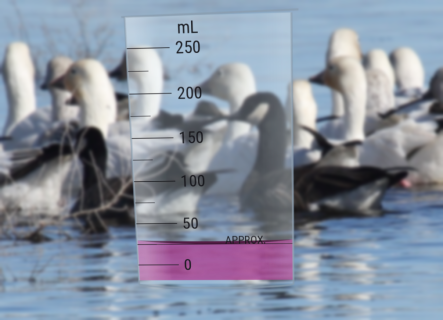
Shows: 25 mL
